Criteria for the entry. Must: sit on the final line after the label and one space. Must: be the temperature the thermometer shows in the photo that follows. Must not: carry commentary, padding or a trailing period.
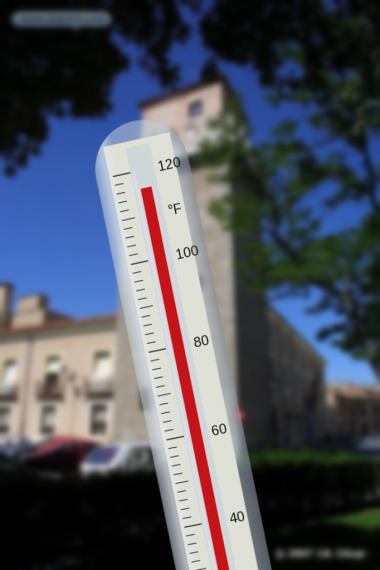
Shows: 116 °F
